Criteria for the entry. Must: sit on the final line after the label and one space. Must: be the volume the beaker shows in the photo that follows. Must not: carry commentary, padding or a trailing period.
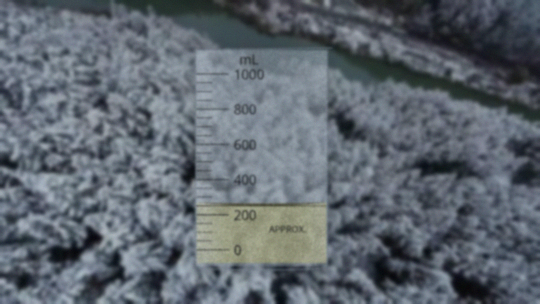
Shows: 250 mL
